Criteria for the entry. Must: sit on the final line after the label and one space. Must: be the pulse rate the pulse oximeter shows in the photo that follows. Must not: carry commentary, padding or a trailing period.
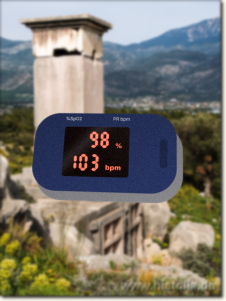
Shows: 103 bpm
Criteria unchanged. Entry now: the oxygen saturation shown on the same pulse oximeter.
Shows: 98 %
